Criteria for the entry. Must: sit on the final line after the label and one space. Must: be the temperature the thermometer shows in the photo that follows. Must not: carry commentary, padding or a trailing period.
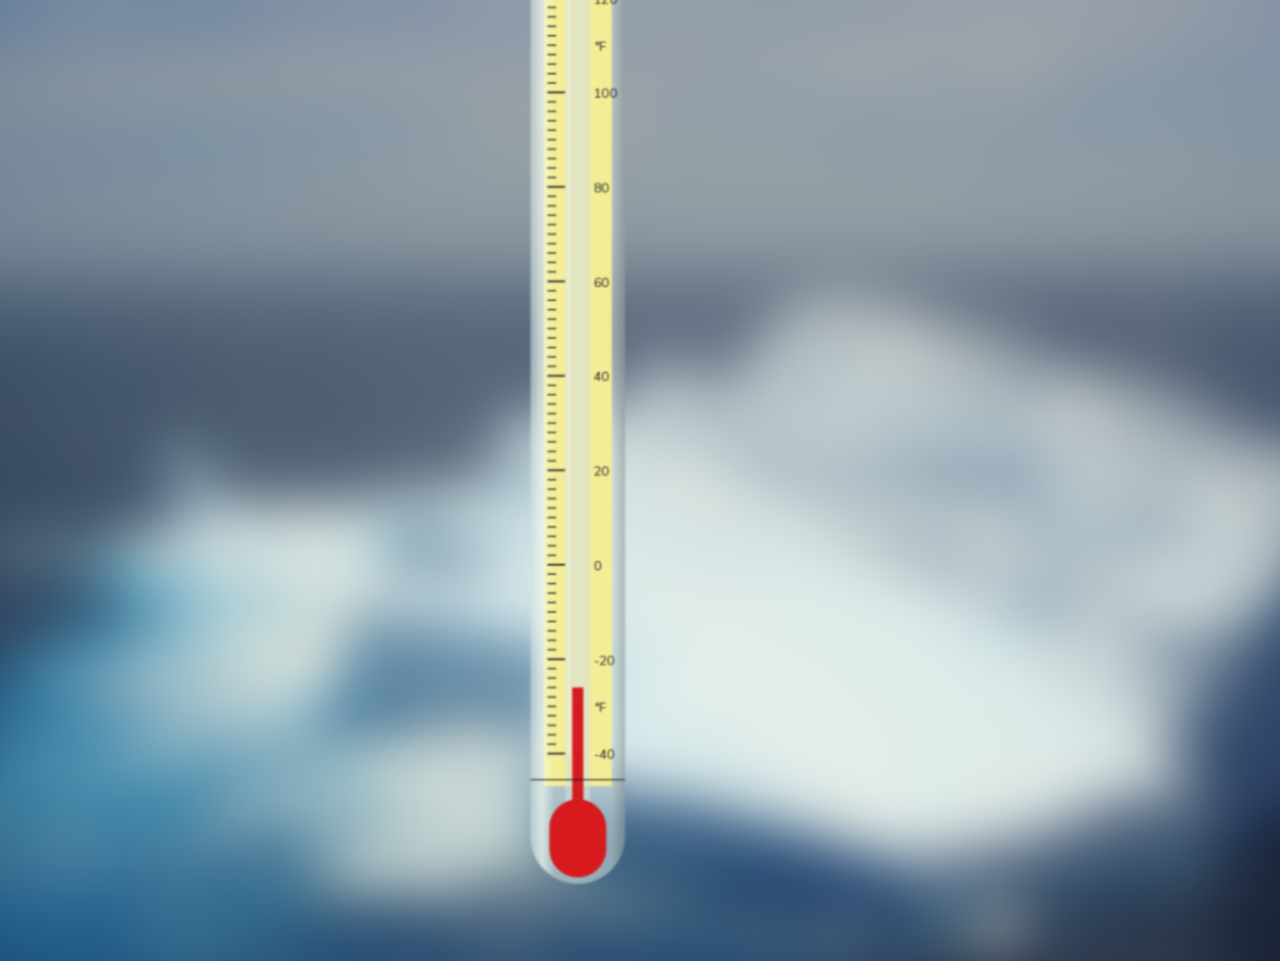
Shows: -26 °F
